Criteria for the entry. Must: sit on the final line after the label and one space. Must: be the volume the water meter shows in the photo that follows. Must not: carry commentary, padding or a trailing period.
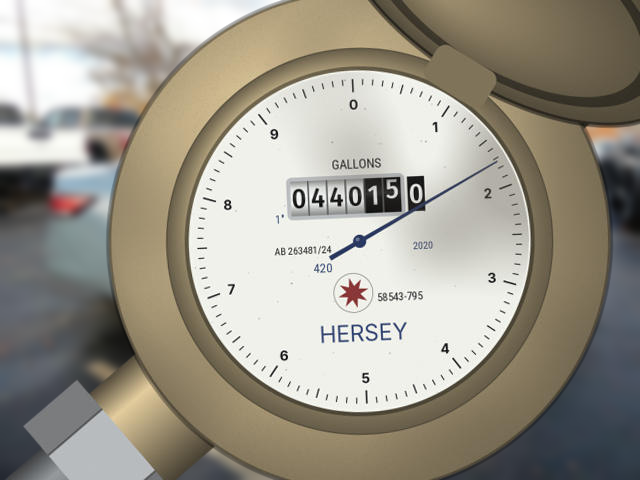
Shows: 440151.7 gal
